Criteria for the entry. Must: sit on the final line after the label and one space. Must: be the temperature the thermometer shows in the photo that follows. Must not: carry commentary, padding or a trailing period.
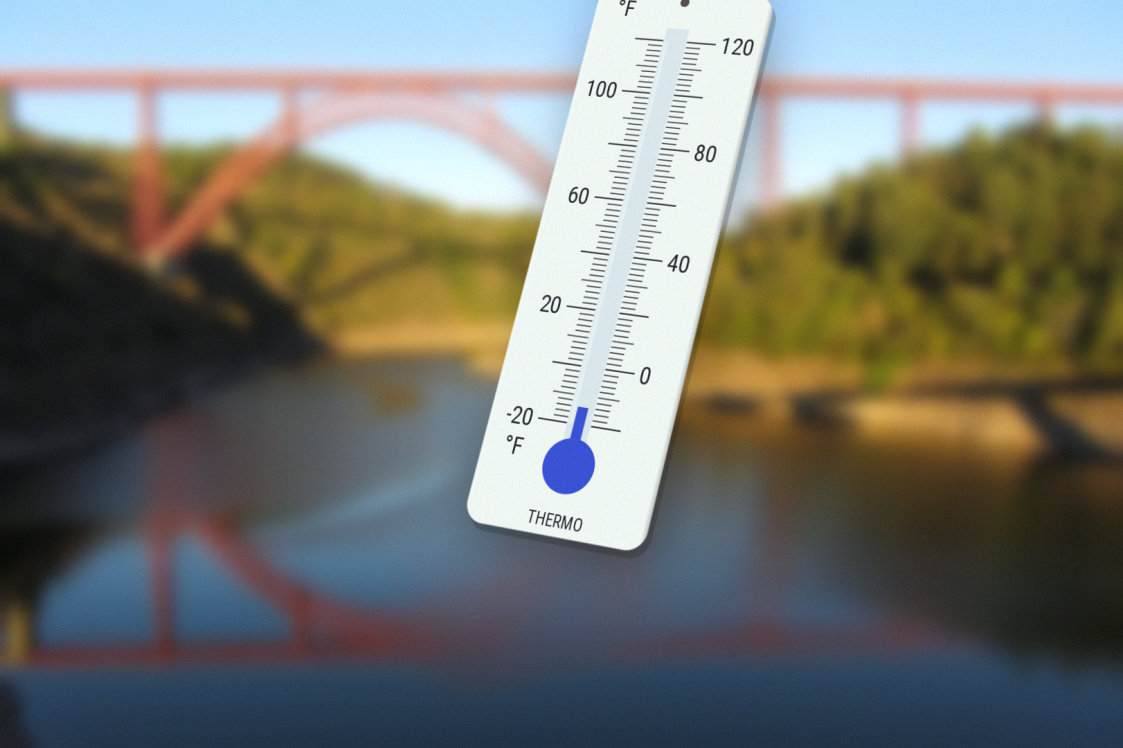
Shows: -14 °F
